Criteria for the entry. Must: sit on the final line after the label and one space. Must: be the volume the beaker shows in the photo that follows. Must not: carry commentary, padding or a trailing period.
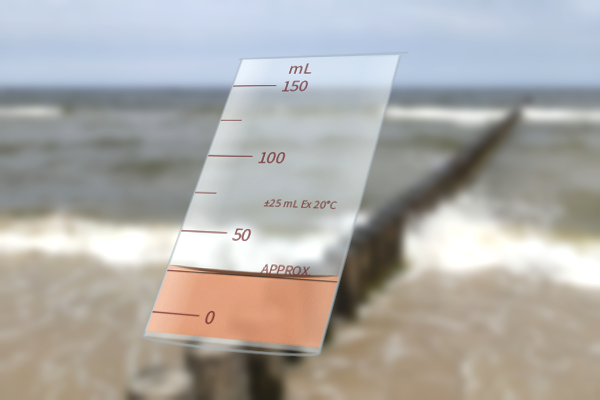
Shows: 25 mL
